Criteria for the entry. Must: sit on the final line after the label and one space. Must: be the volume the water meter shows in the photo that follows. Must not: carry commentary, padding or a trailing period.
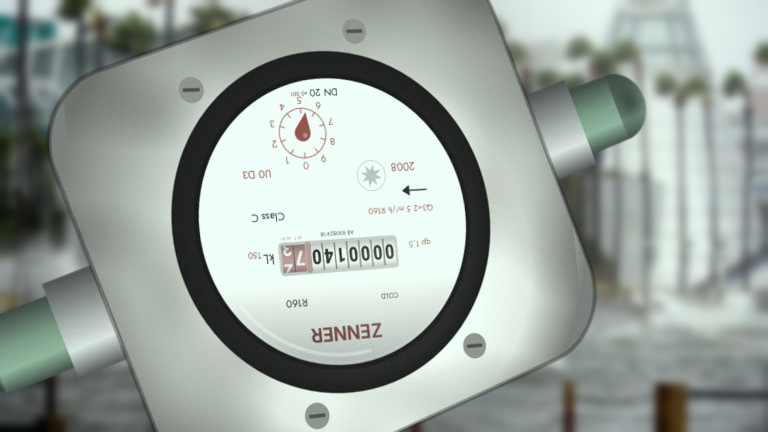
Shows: 140.725 kL
